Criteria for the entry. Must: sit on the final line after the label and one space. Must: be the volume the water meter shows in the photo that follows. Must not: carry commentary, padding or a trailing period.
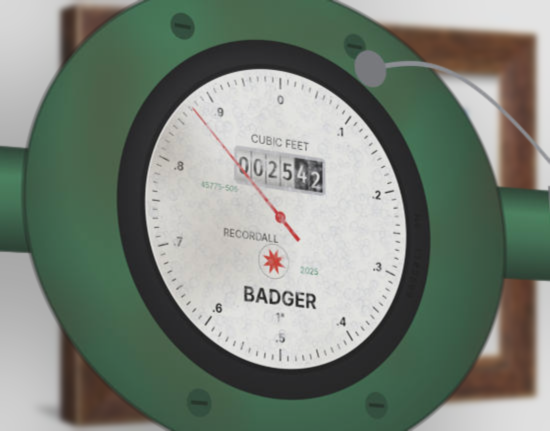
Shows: 2541.87 ft³
